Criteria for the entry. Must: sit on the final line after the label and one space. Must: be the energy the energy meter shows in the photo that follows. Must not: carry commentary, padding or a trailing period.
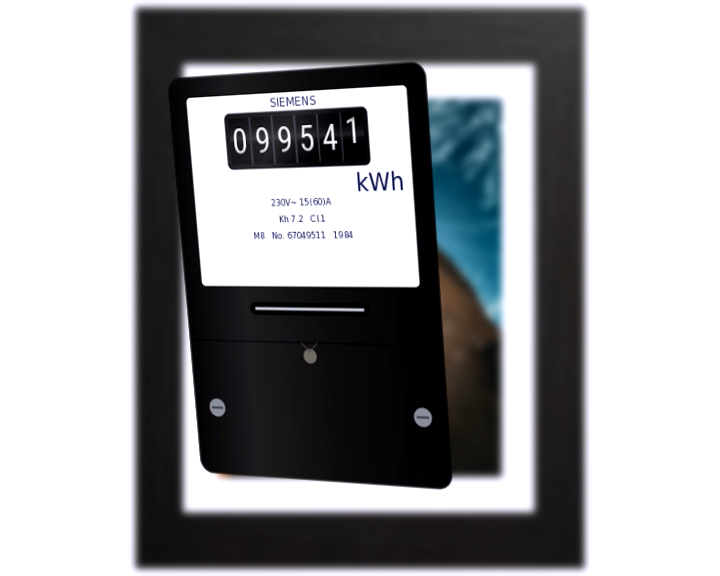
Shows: 99541 kWh
